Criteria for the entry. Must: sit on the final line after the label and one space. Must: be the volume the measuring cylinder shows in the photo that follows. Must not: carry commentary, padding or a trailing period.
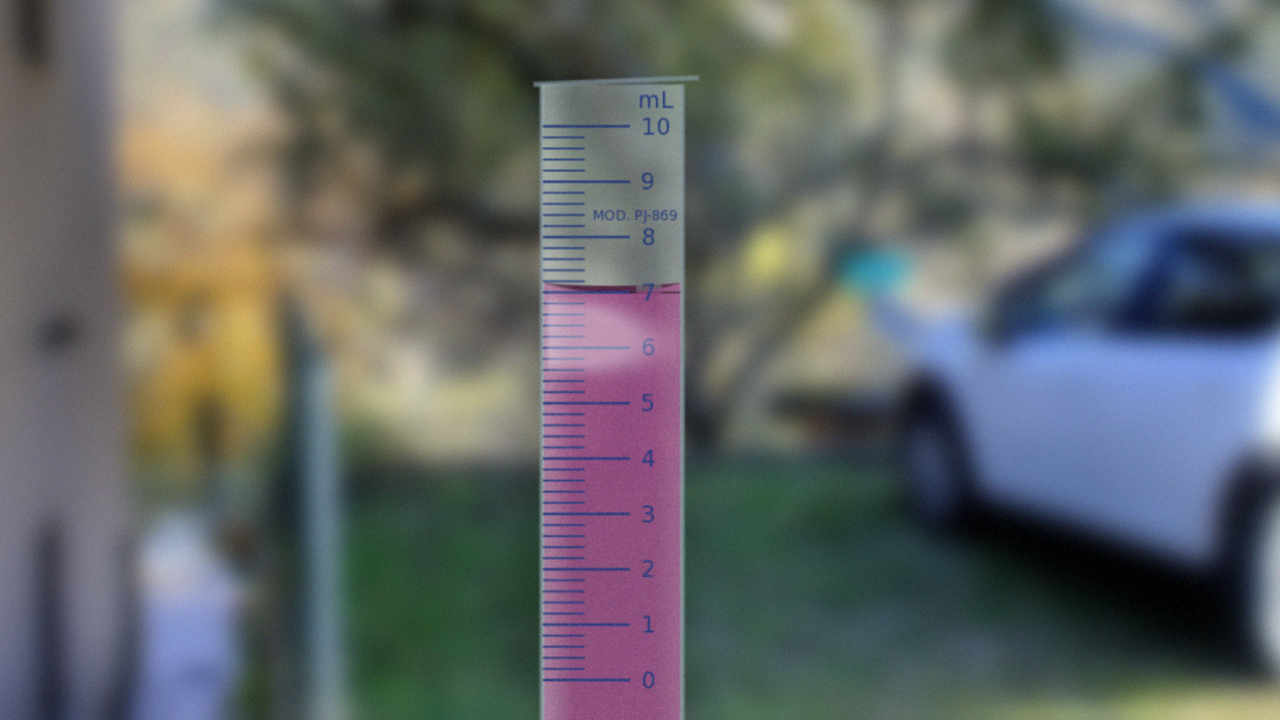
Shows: 7 mL
